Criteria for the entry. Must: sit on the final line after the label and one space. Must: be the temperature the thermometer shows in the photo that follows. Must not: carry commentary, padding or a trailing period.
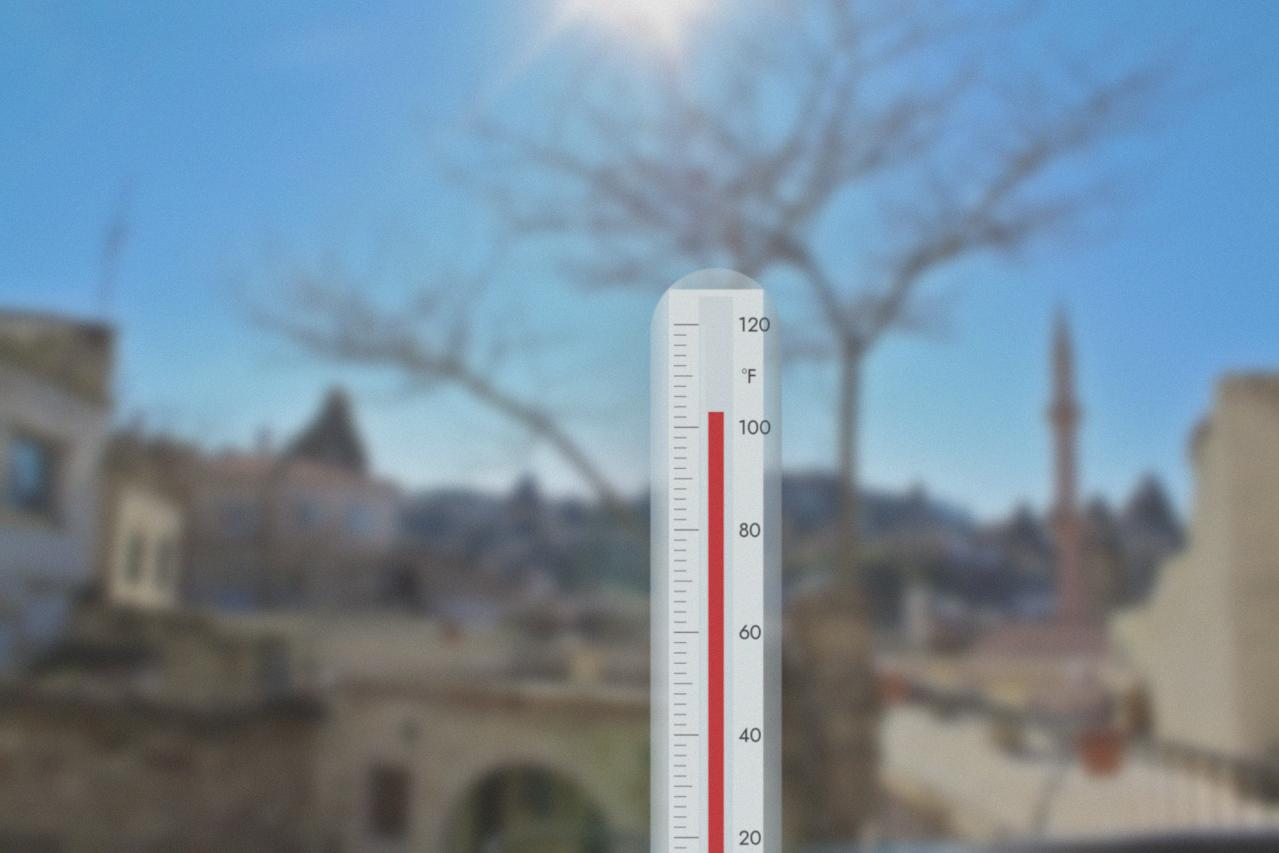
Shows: 103 °F
